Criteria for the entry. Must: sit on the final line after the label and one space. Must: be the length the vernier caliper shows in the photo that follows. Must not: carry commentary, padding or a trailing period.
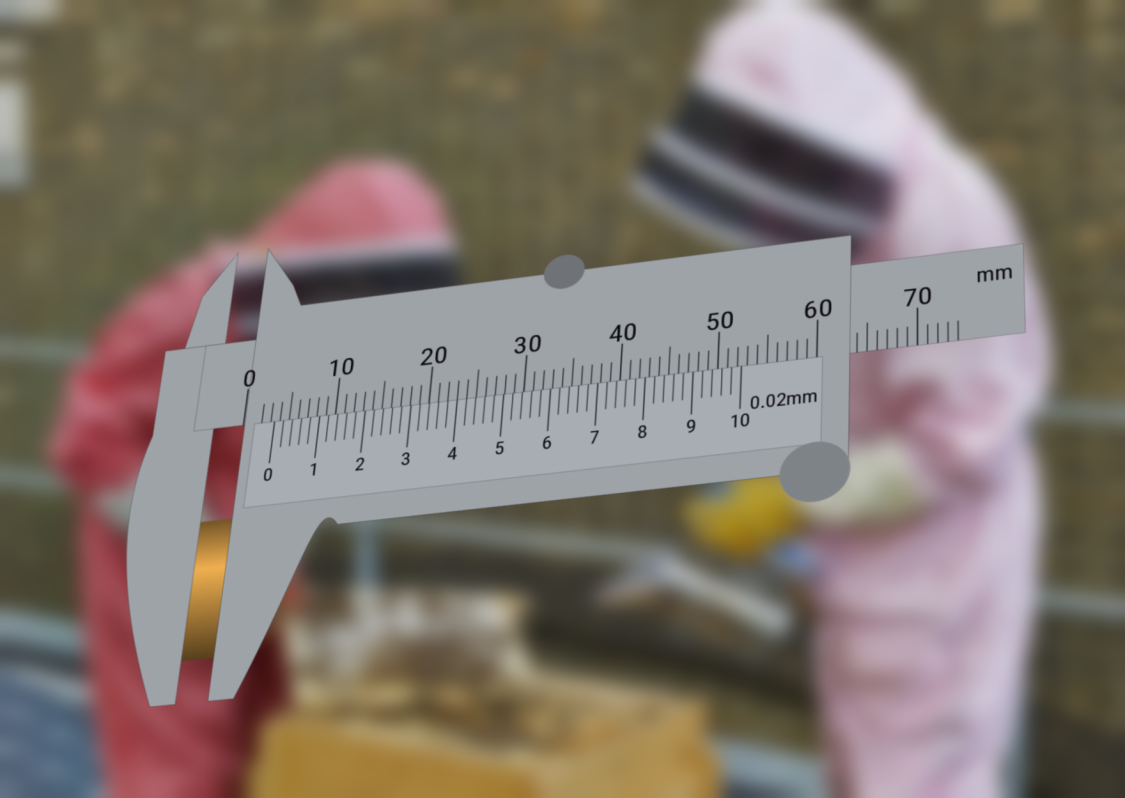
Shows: 3.4 mm
